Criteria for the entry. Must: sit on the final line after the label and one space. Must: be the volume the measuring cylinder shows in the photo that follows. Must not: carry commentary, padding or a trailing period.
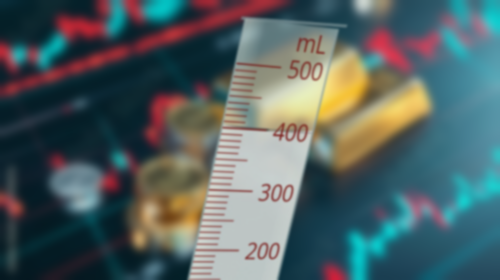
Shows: 400 mL
